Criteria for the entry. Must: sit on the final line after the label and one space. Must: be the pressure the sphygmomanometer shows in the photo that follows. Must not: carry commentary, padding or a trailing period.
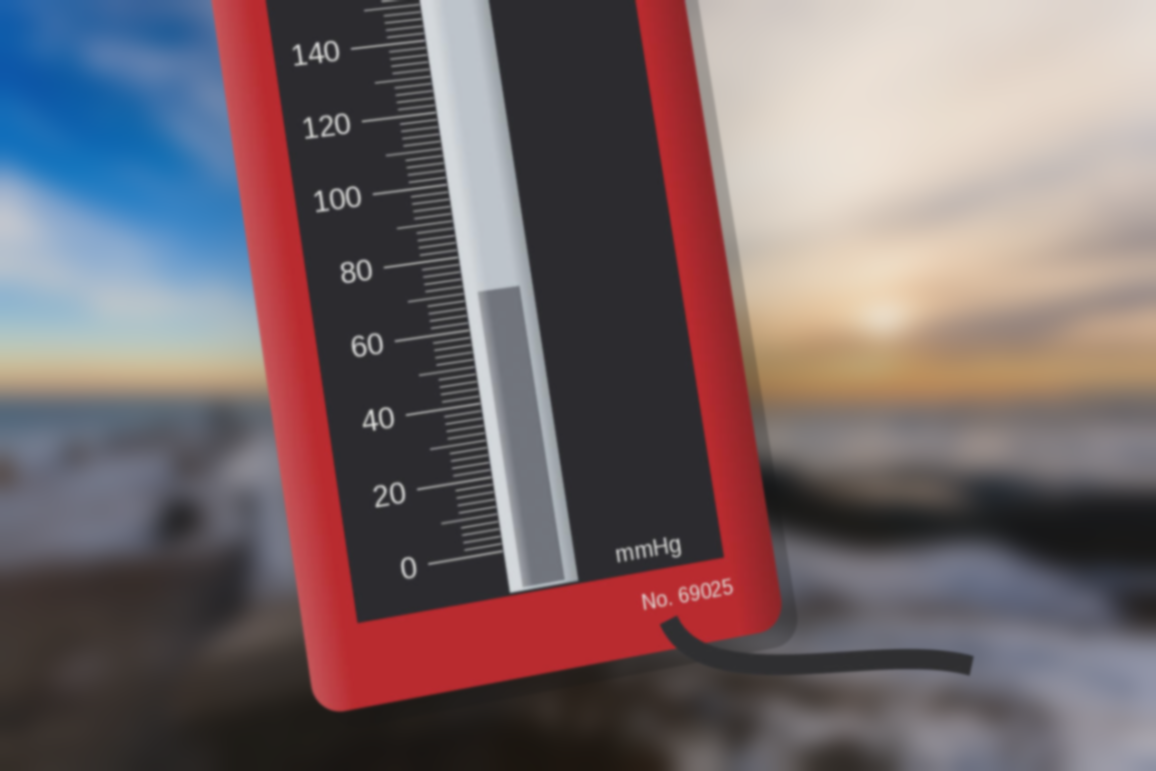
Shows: 70 mmHg
